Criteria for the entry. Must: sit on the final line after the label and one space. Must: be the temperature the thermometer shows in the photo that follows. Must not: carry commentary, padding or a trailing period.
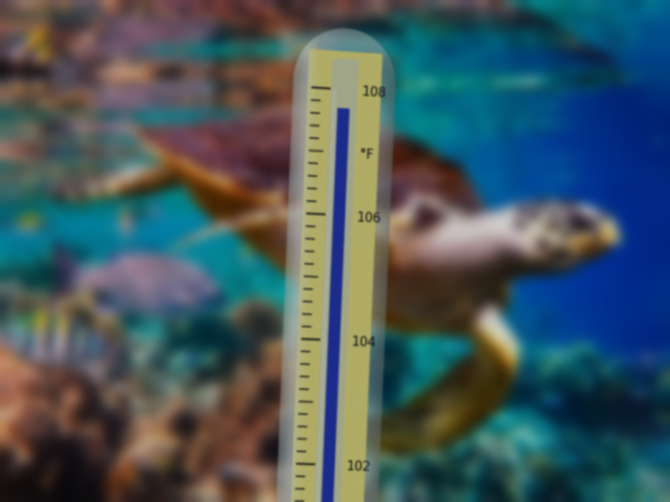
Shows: 107.7 °F
